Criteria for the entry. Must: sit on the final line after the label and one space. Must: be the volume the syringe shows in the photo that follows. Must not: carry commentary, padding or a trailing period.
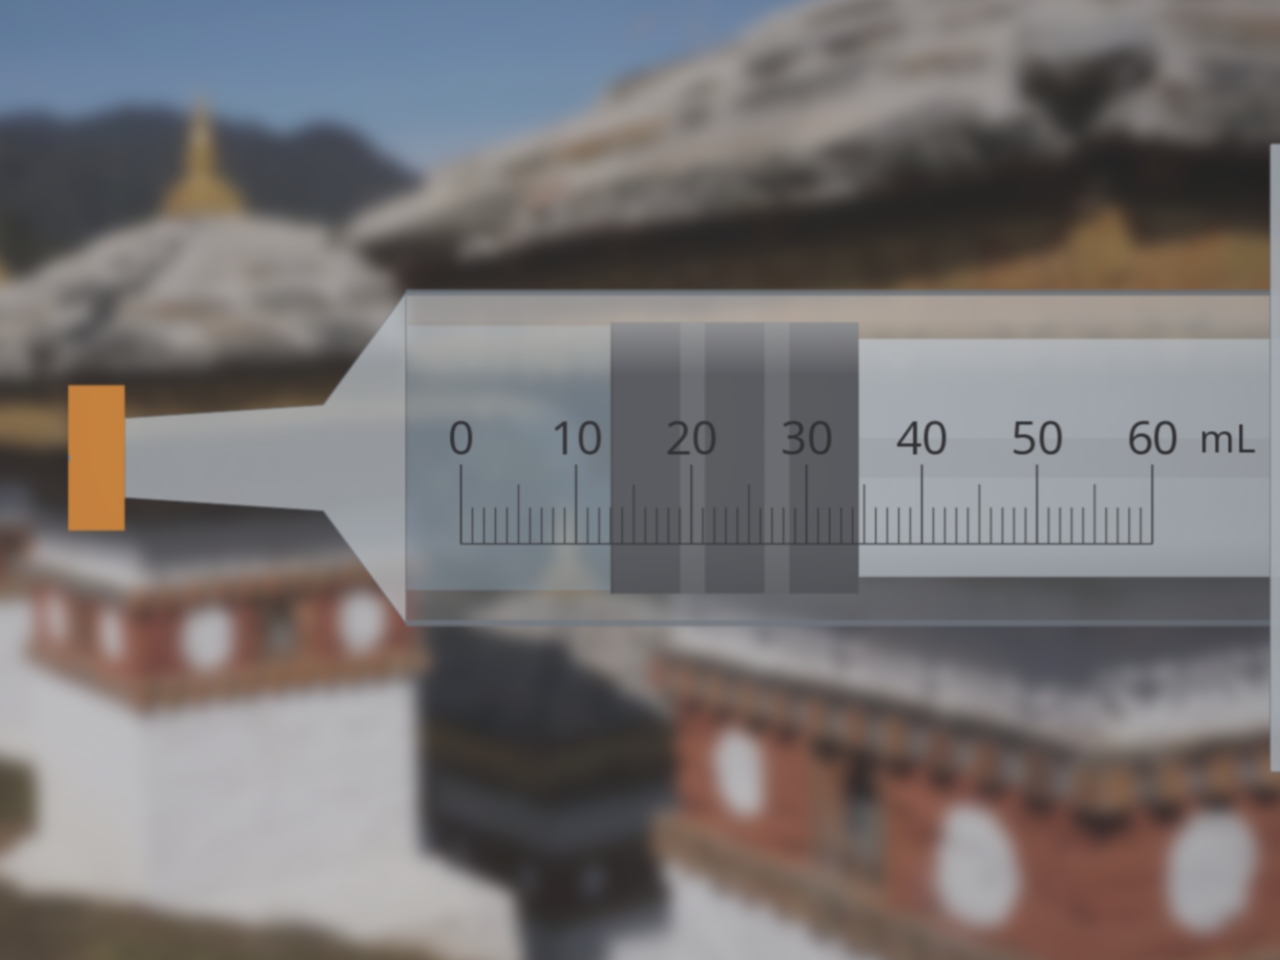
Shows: 13 mL
